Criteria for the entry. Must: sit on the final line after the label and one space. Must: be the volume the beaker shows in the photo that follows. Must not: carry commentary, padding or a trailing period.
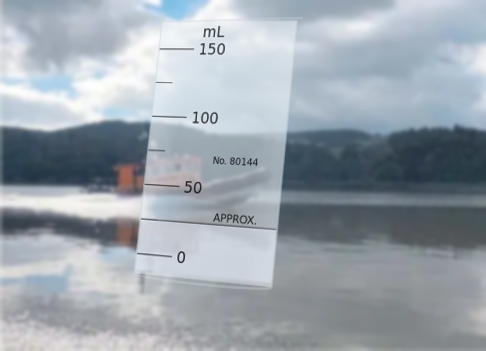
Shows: 25 mL
